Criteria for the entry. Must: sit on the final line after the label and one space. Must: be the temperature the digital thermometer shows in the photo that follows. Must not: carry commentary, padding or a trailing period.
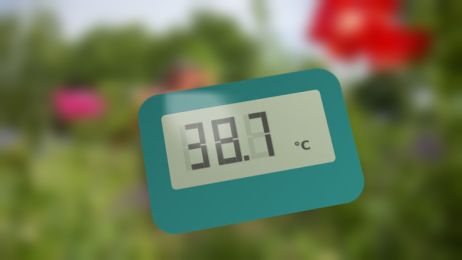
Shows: 38.7 °C
